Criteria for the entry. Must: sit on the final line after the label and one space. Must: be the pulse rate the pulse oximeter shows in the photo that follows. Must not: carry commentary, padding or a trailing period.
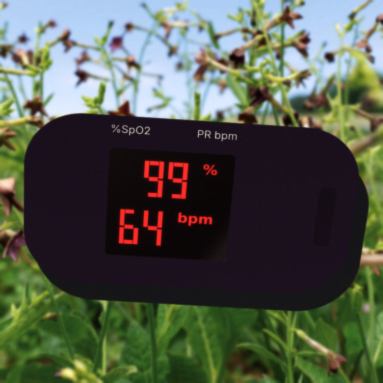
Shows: 64 bpm
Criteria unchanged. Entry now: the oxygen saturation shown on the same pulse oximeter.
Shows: 99 %
